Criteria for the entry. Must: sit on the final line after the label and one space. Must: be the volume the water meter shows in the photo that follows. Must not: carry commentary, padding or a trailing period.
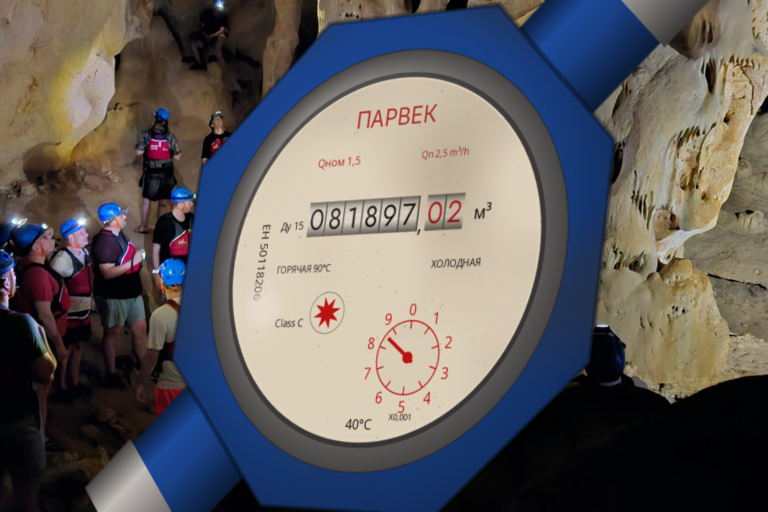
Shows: 81897.028 m³
